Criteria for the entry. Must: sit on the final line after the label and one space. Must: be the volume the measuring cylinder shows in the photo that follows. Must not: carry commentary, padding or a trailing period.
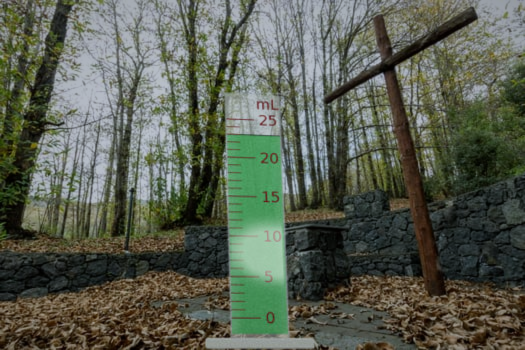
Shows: 23 mL
